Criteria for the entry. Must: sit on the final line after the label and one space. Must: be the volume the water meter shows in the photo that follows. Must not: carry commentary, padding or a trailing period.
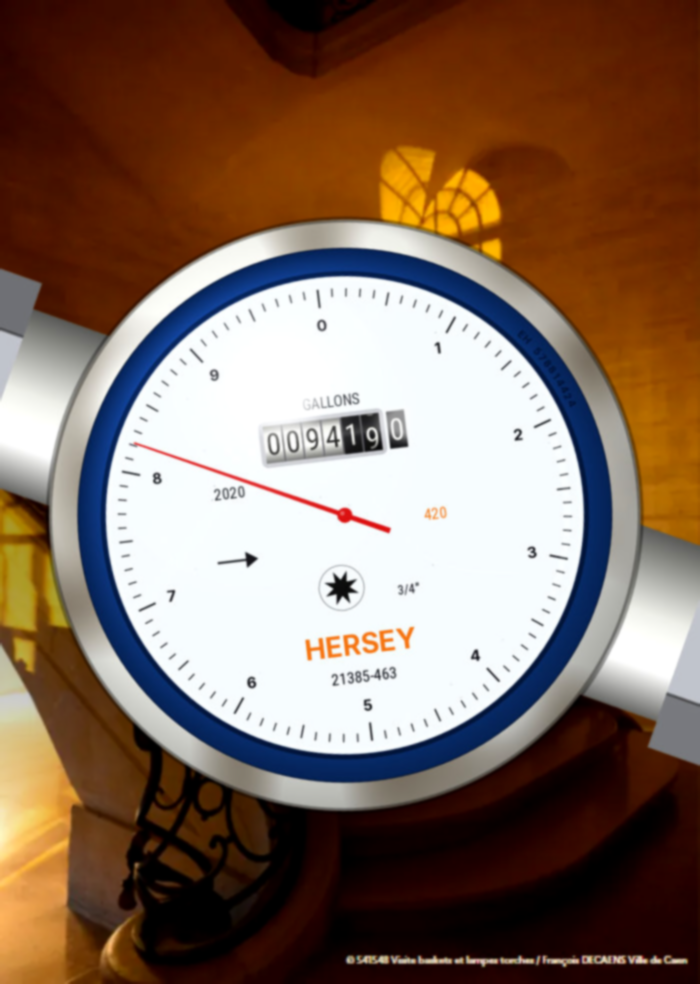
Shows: 94188.2 gal
